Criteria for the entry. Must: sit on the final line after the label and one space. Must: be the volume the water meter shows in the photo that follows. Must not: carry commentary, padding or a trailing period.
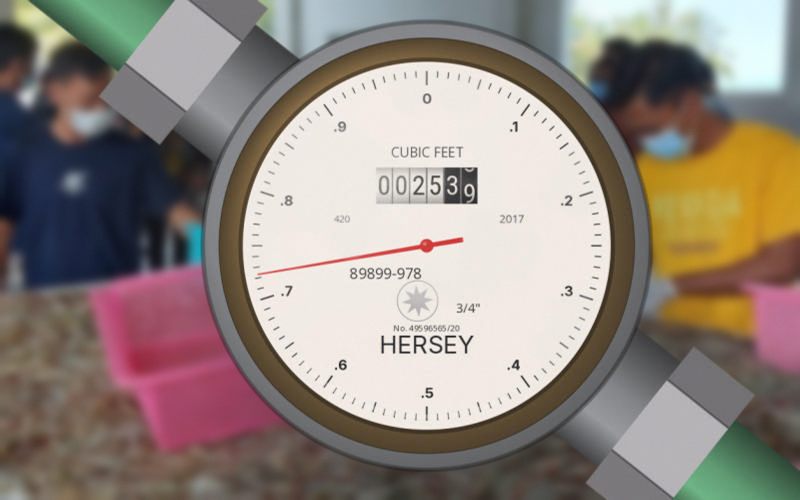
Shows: 2538.72 ft³
